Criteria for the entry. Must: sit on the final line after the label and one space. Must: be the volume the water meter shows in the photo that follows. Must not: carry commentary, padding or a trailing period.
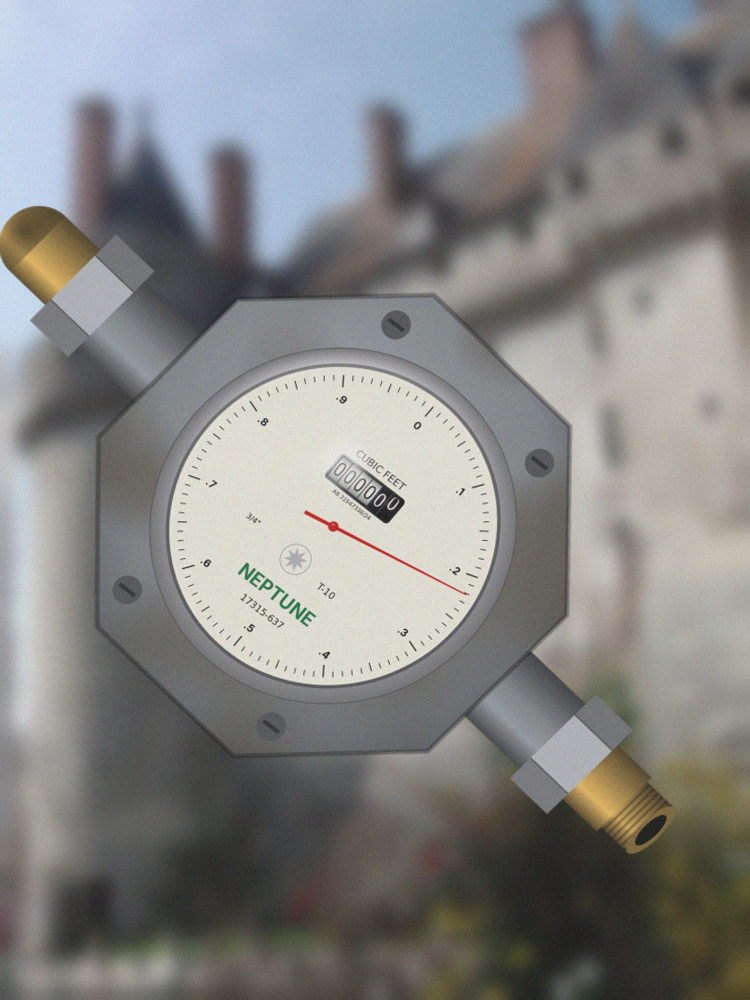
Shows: 0.22 ft³
